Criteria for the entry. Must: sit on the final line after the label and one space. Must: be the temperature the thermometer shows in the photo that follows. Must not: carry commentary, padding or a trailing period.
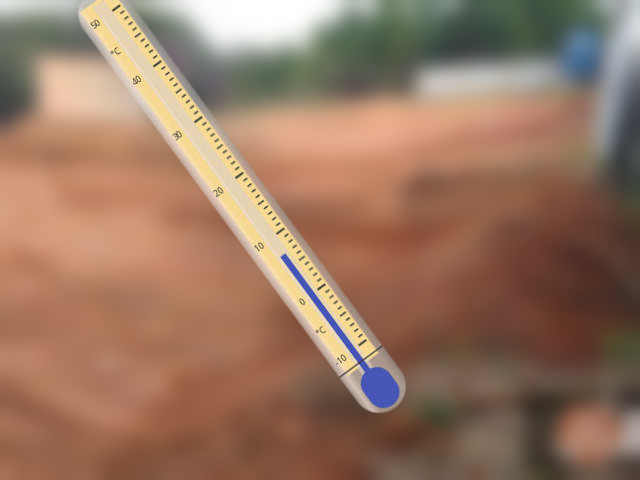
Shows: 7 °C
